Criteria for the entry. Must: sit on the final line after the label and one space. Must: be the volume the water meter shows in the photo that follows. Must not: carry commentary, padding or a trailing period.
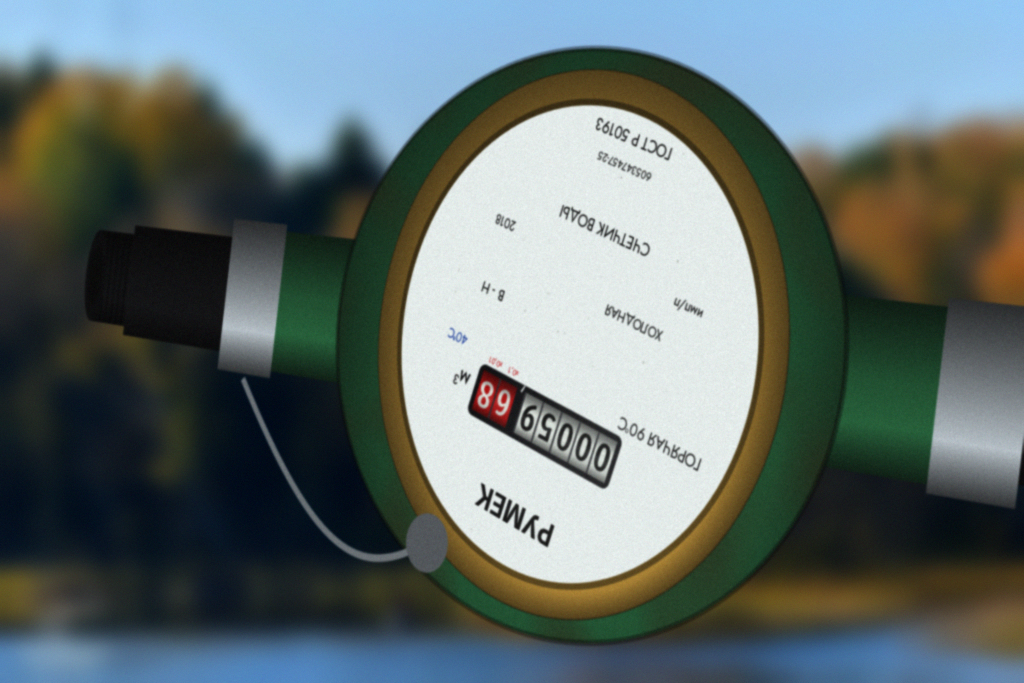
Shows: 59.68 m³
